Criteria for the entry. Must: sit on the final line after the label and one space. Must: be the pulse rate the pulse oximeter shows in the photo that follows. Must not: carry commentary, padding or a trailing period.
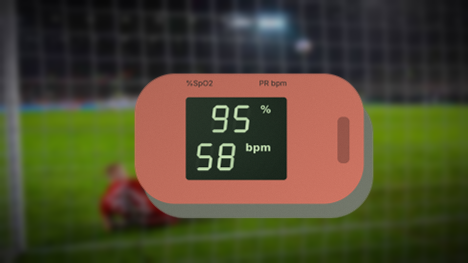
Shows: 58 bpm
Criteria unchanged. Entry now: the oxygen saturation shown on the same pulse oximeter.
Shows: 95 %
